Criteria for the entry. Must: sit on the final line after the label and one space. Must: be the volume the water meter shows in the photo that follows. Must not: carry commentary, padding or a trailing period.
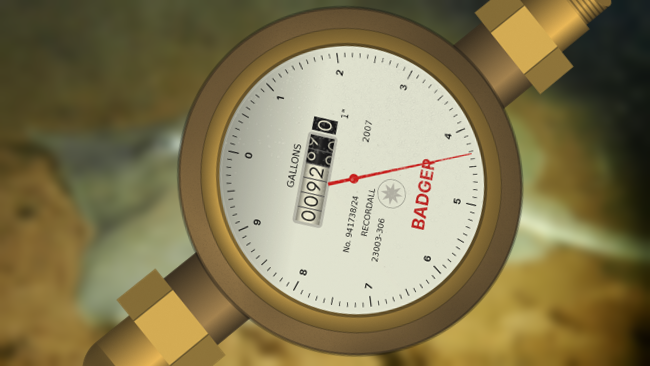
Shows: 92894.3 gal
